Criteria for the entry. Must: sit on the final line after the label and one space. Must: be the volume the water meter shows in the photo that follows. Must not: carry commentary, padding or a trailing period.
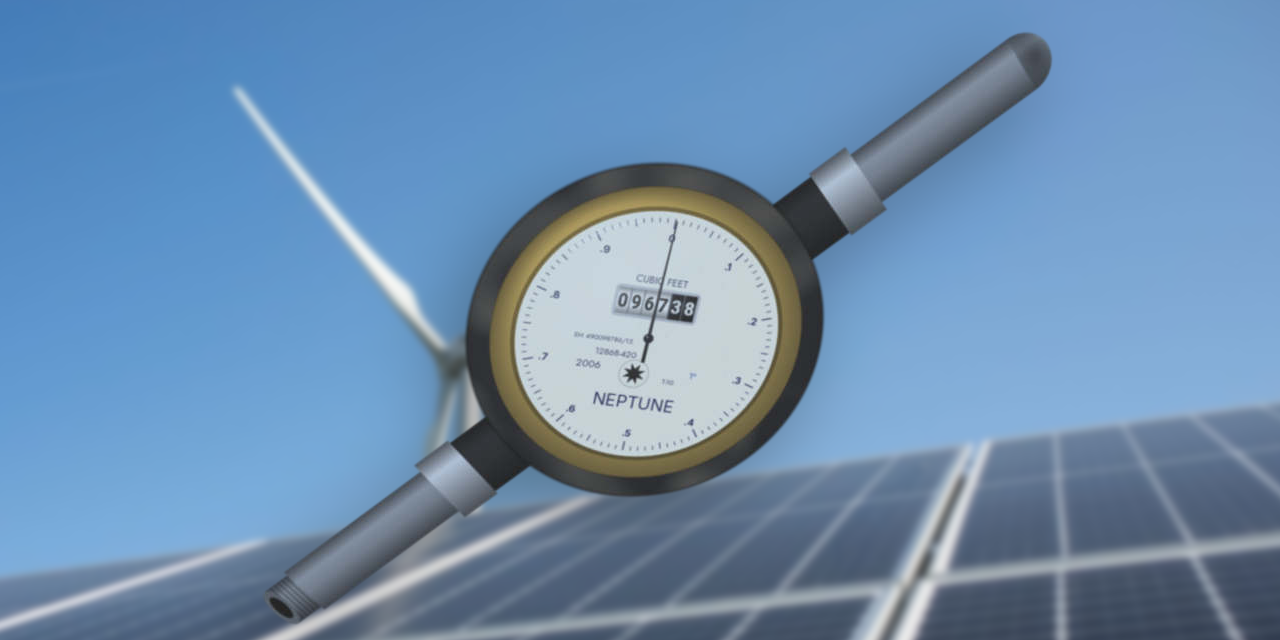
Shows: 96738.00 ft³
